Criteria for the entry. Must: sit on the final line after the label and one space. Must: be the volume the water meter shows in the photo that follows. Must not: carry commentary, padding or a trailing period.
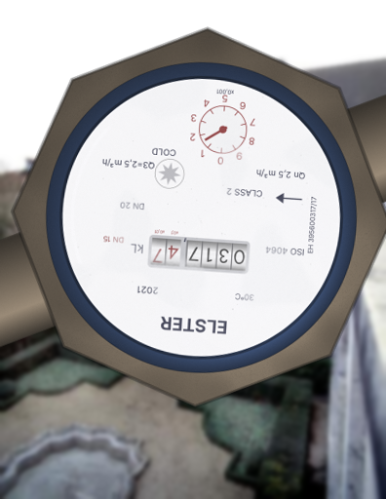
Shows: 317.471 kL
